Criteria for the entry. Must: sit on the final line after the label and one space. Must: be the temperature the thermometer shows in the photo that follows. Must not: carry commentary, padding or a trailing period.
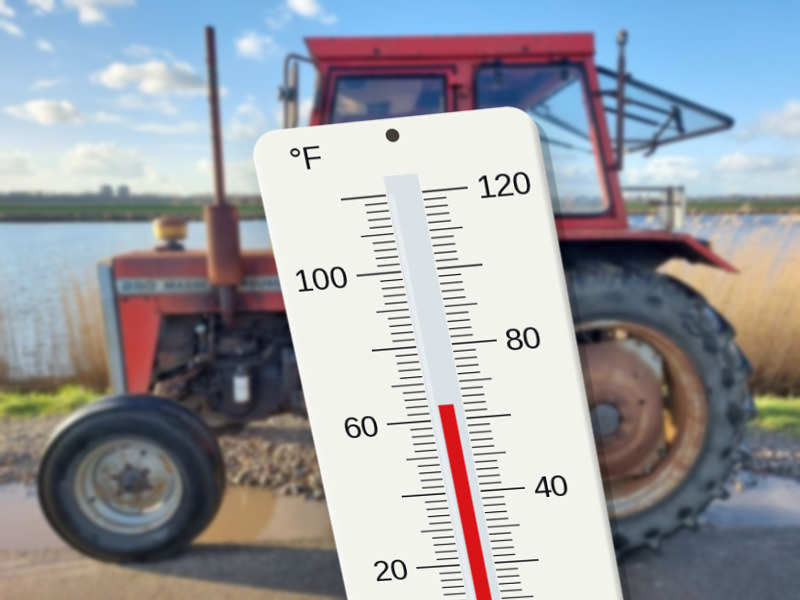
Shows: 64 °F
